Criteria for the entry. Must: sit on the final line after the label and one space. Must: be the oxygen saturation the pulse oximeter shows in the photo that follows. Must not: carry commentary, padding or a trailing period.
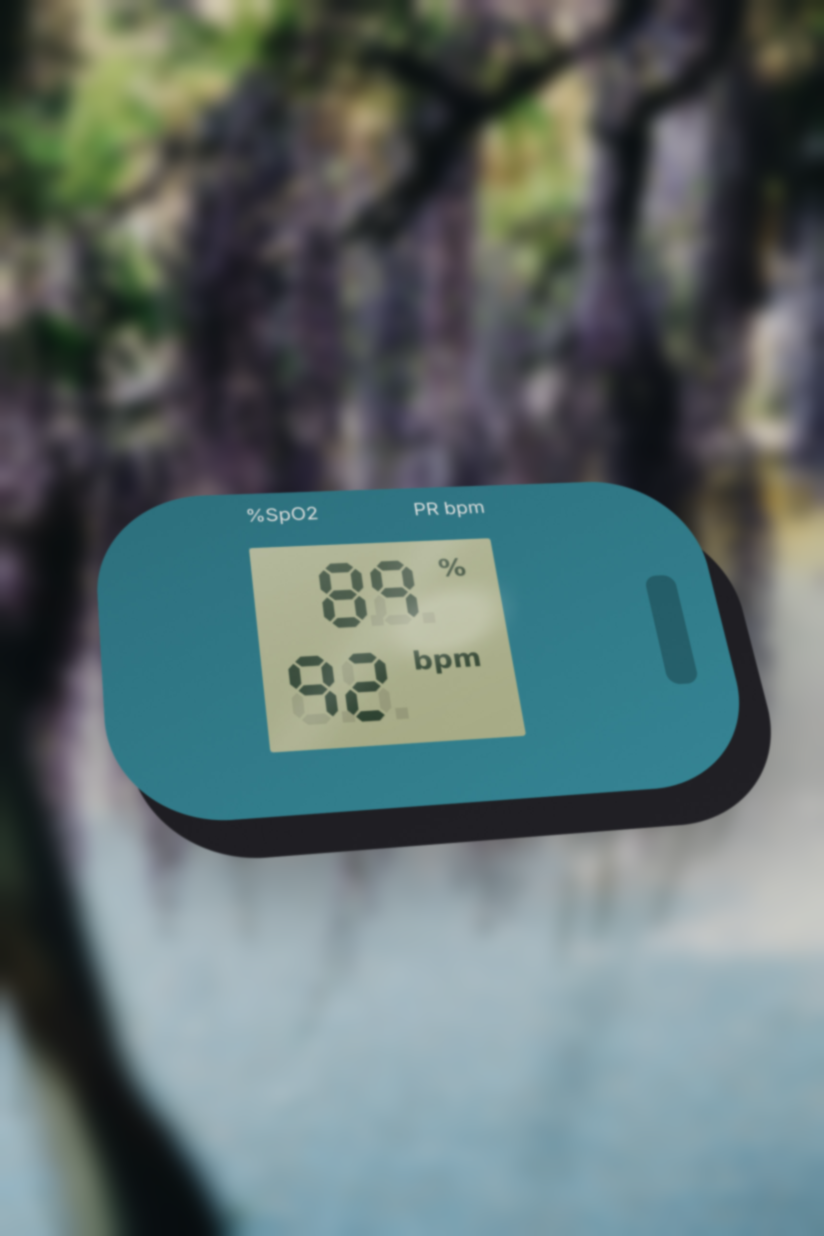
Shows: 89 %
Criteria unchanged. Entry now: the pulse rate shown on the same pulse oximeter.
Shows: 92 bpm
